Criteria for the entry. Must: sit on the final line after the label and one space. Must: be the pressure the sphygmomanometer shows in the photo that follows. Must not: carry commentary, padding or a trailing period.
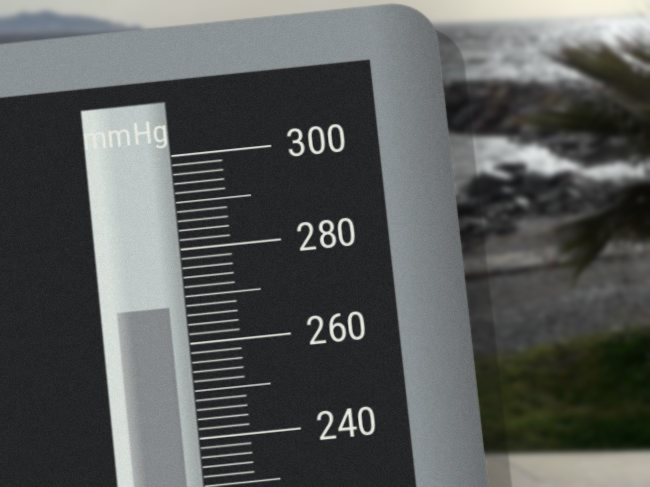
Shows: 268 mmHg
